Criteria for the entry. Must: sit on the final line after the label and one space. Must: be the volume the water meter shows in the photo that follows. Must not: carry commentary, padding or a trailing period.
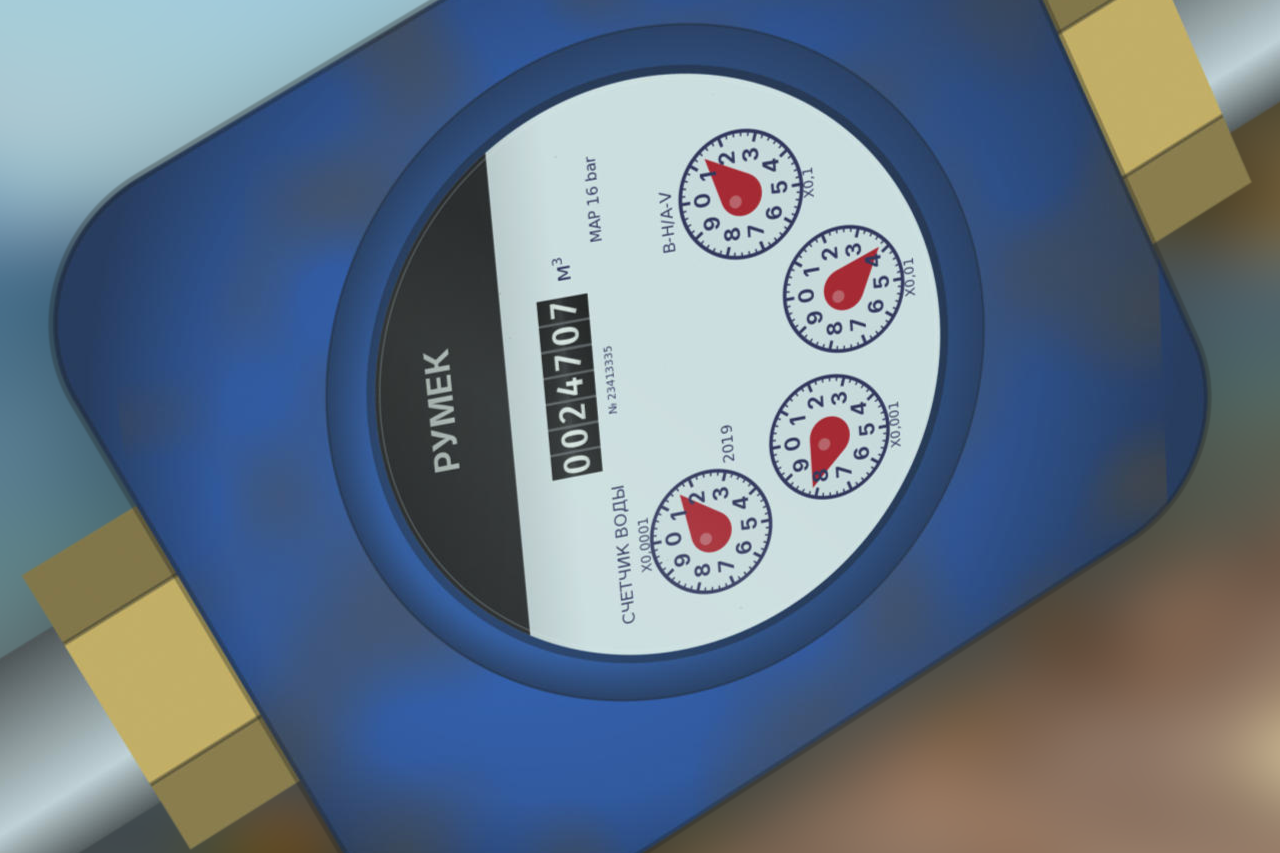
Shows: 24707.1381 m³
